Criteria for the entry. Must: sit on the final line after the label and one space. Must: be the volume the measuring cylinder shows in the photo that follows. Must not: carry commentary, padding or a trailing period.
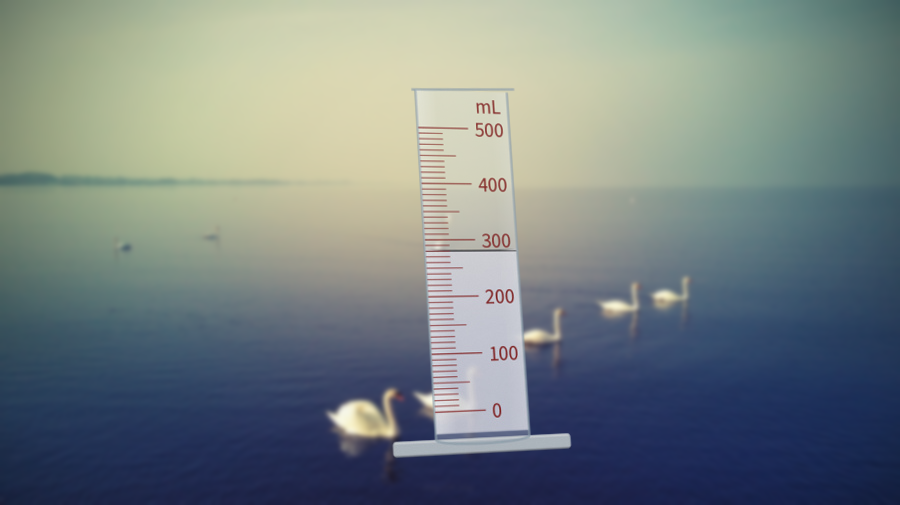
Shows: 280 mL
